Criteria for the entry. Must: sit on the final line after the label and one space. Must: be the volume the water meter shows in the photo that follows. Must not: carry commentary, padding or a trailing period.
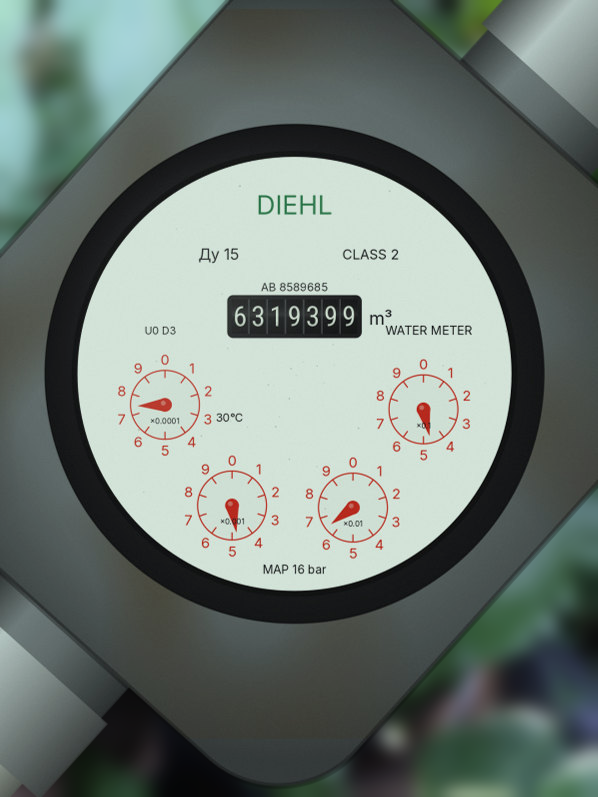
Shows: 6319399.4647 m³
